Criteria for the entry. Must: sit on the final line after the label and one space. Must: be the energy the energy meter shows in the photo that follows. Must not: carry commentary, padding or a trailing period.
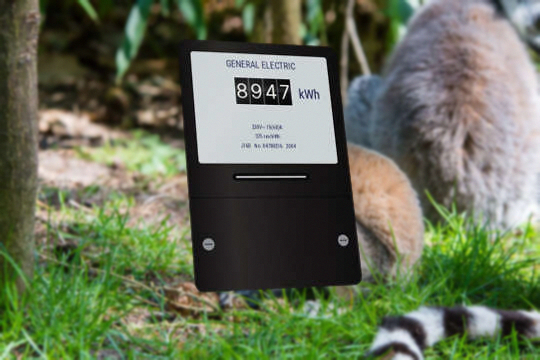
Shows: 8947 kWh
